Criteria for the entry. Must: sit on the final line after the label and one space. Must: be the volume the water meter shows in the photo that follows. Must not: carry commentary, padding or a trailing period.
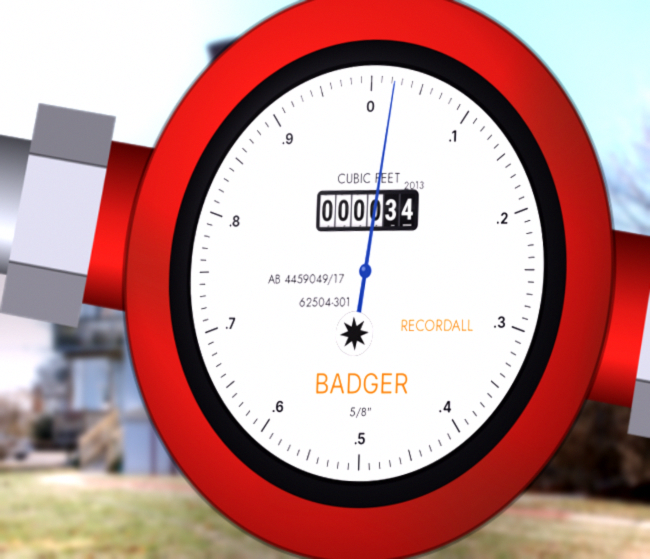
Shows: 34.02 ft³
